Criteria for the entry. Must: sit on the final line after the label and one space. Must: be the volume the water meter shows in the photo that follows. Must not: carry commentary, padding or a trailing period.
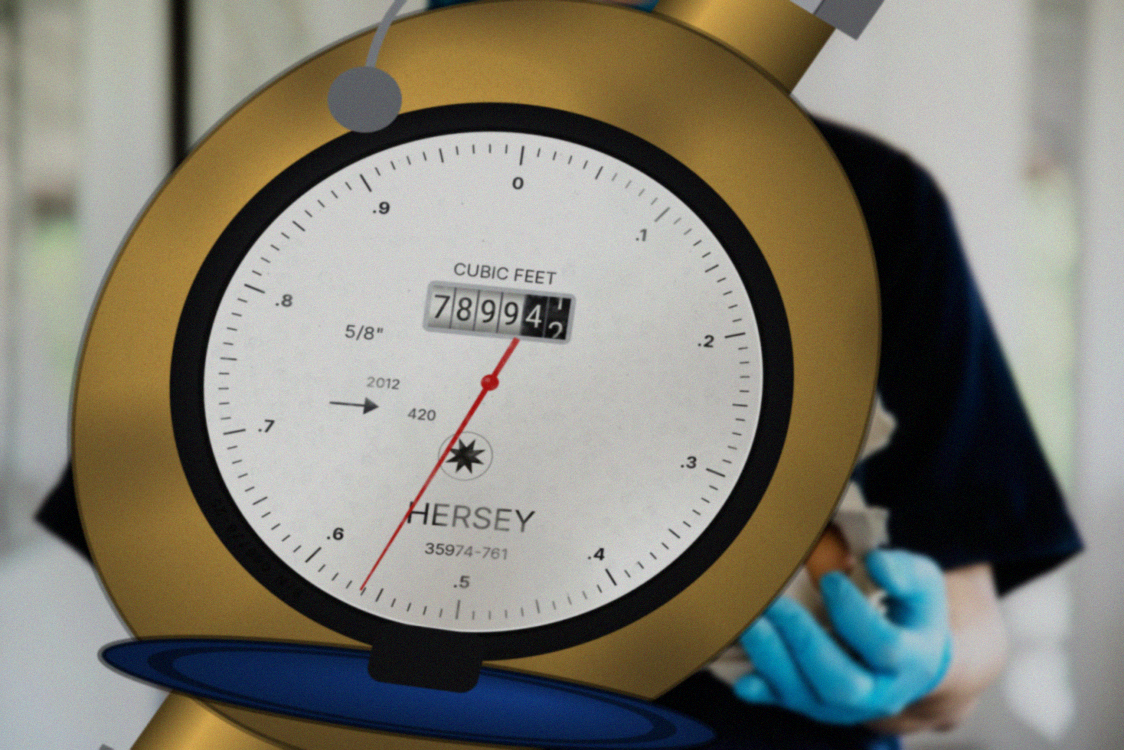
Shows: 789941.56 ft³
